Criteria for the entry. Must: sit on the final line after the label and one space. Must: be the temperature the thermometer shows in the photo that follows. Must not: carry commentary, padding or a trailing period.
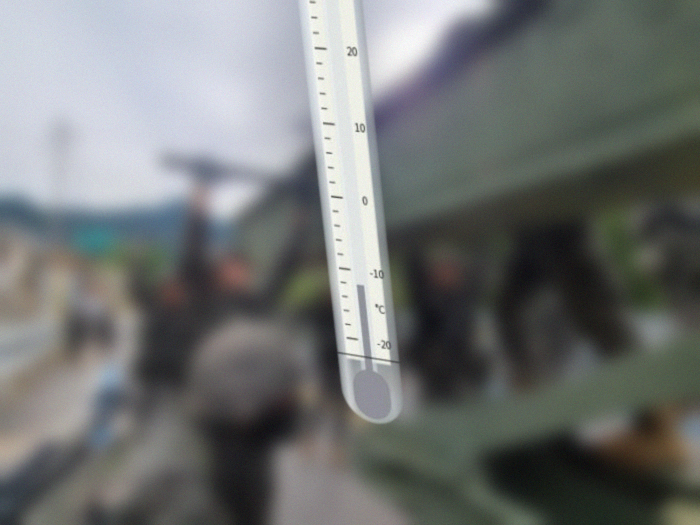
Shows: -12 °C
